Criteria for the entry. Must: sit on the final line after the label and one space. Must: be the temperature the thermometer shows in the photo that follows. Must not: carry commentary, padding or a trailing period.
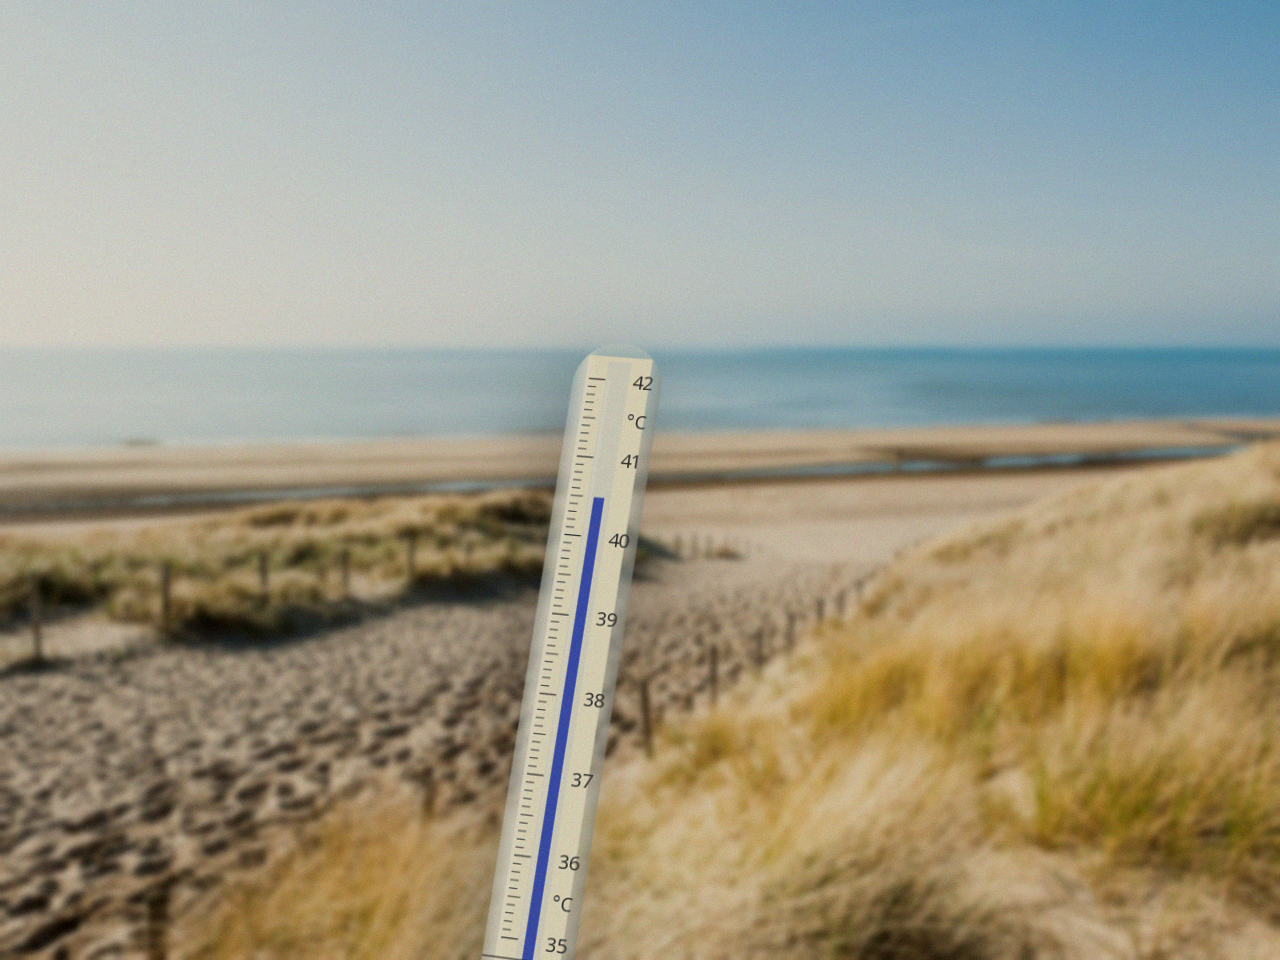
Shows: 40.5 °C
